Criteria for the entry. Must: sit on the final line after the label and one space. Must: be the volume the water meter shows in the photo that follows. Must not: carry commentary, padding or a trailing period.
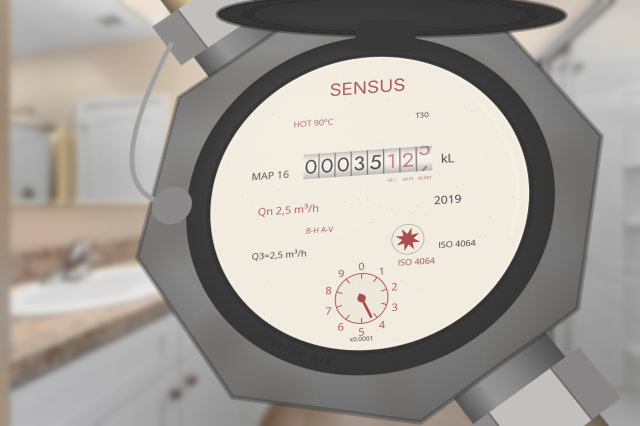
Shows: 35.1254 kL
